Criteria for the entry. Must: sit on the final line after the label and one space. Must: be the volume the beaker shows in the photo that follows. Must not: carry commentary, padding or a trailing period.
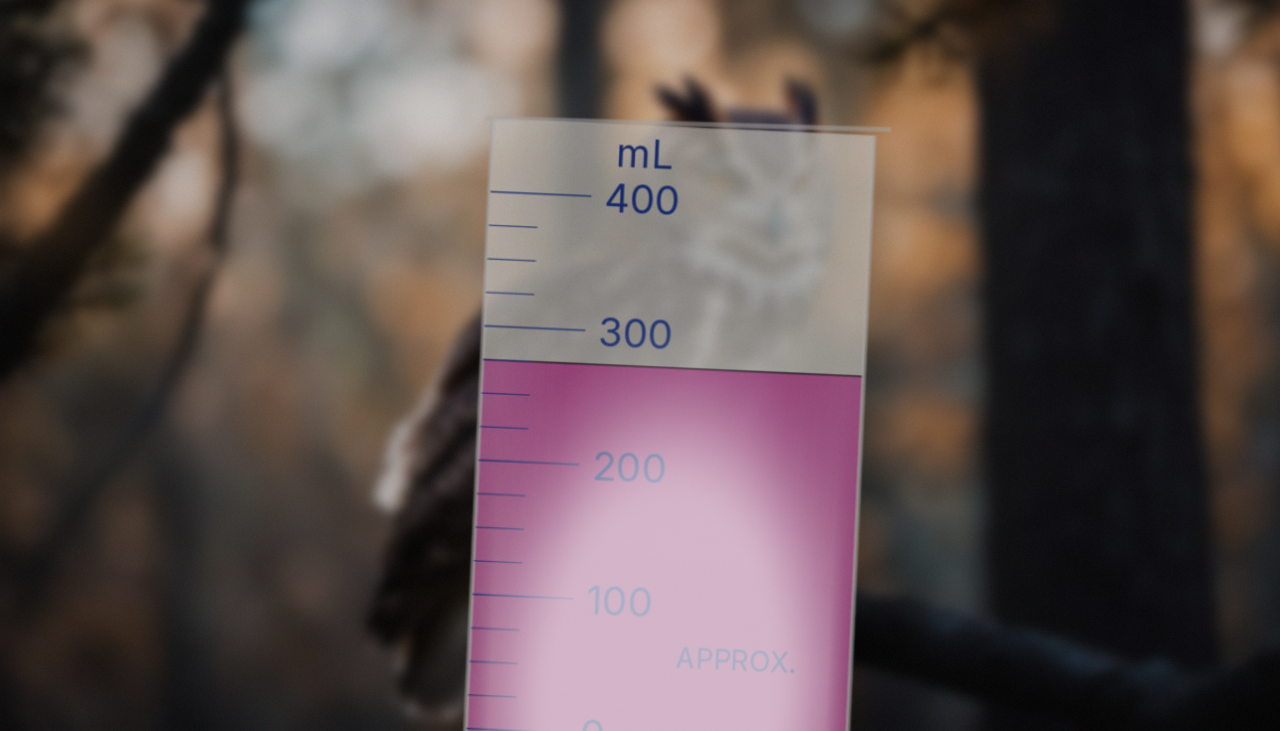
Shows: 275 mL
